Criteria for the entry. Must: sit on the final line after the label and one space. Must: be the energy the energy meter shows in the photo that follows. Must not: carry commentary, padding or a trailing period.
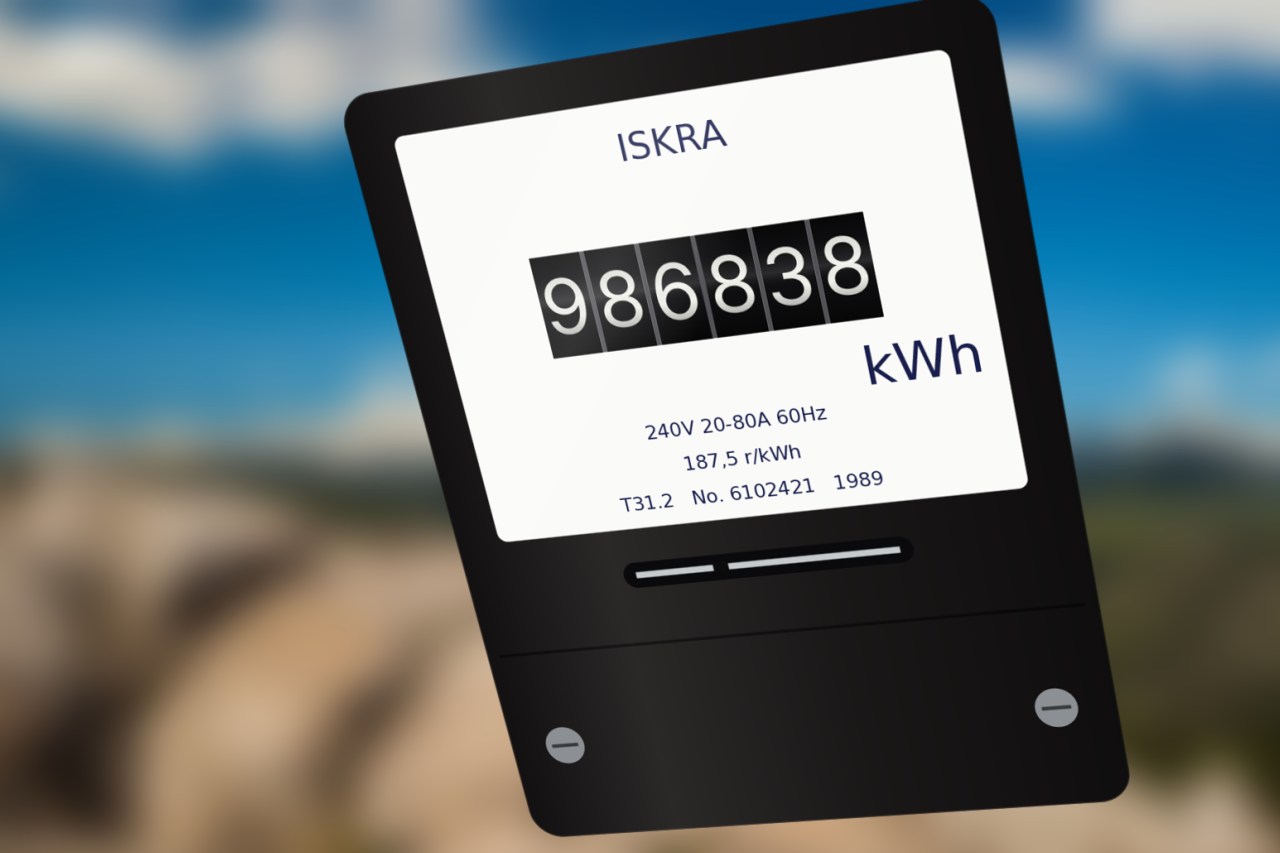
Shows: 986838 kWh
